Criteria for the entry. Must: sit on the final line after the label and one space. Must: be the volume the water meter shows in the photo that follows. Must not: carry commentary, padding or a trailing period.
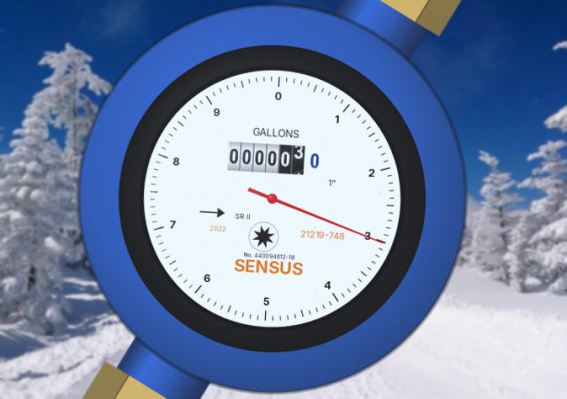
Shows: 33.0 gal
